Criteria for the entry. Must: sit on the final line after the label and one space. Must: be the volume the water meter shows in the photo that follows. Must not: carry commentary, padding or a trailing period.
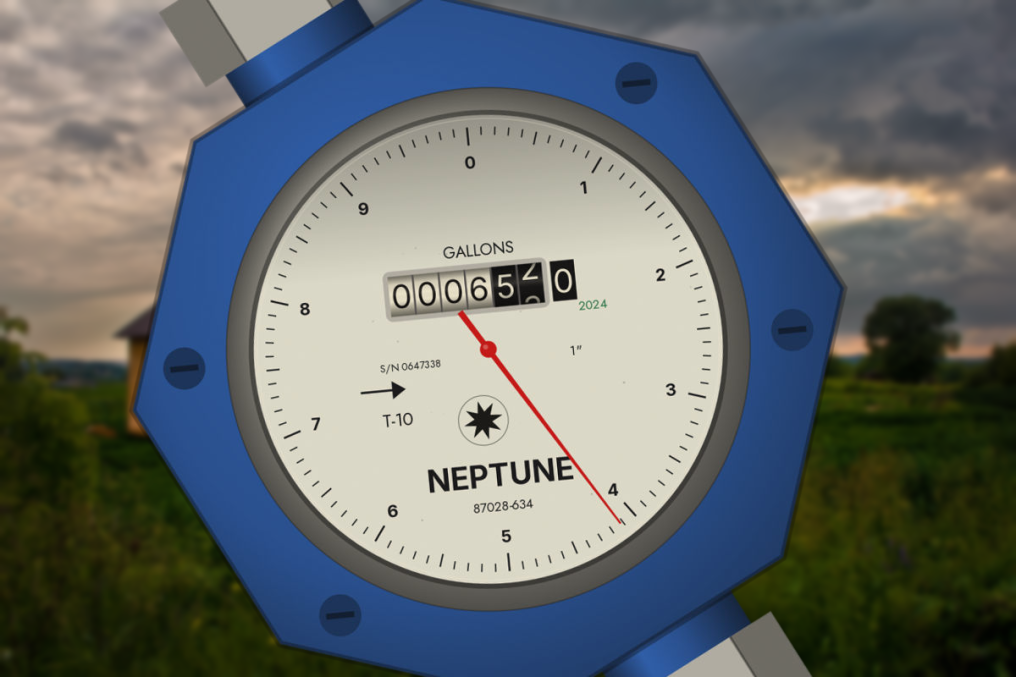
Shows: 6524.1 gal
